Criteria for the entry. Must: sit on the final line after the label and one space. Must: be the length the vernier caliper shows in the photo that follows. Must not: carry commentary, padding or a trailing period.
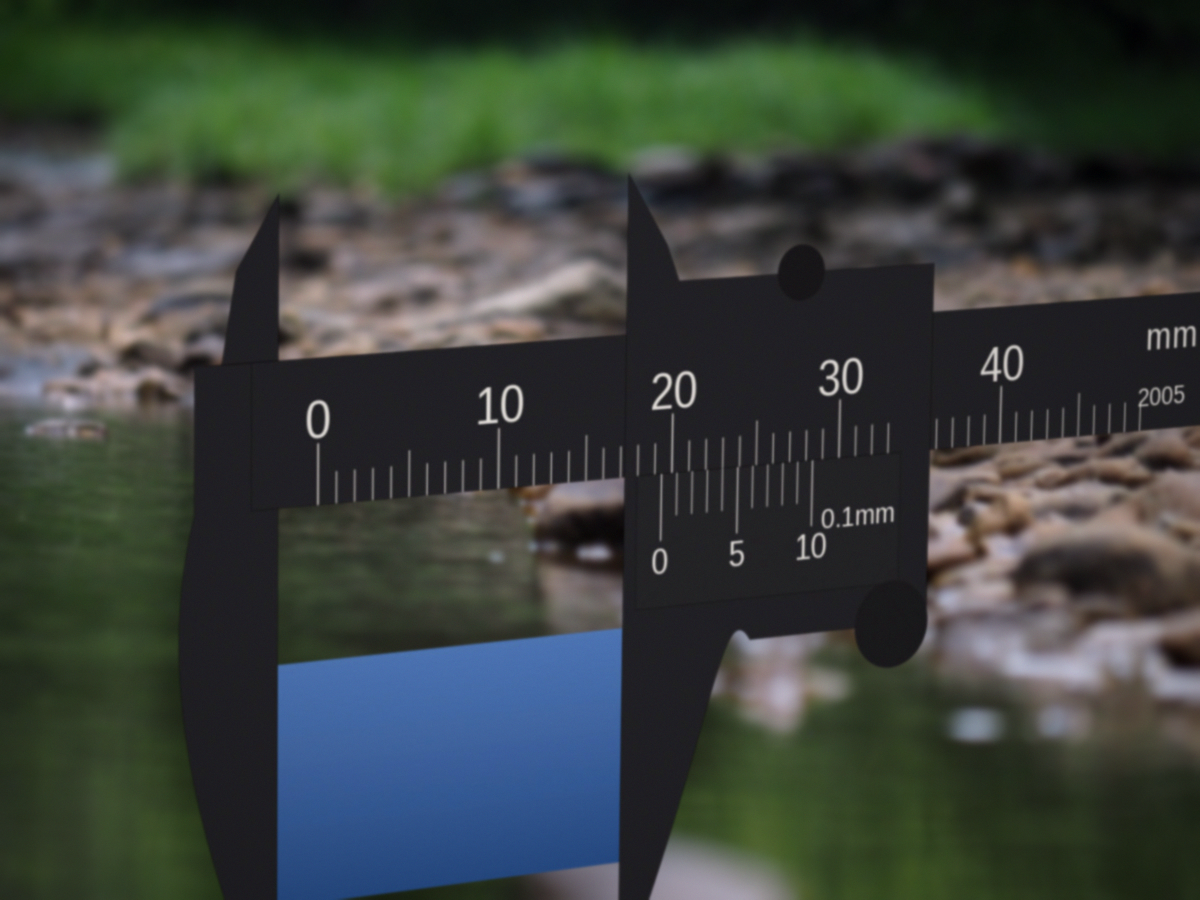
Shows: 19.4 mm
